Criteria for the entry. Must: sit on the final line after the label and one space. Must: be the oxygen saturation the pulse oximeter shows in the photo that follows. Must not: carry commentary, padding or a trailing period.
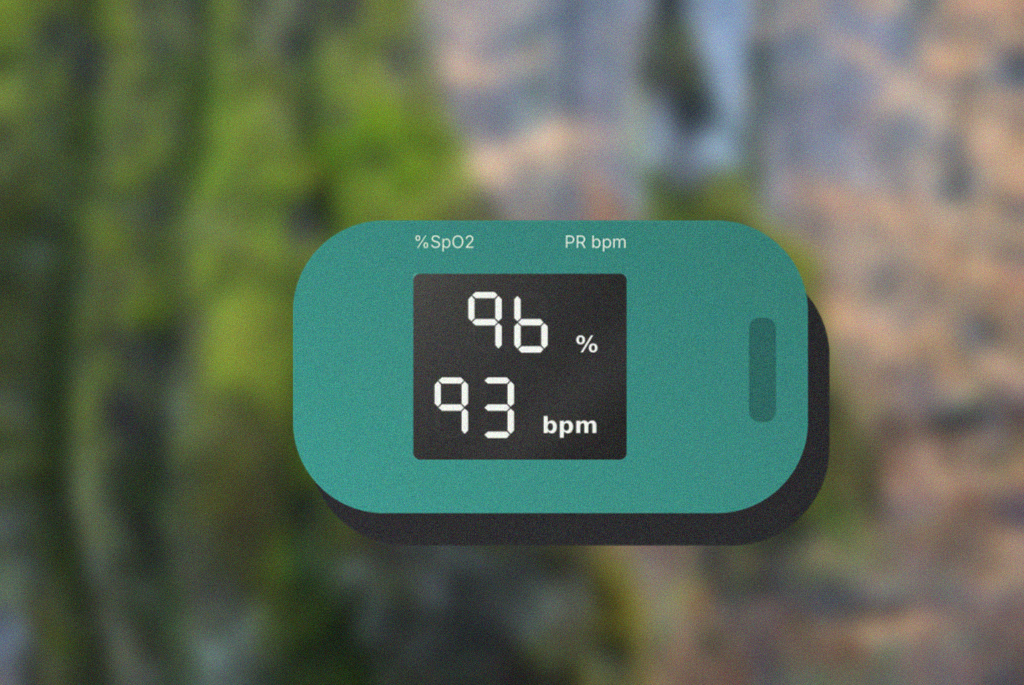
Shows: 96 %
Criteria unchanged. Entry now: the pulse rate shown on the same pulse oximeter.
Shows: 93 bpm
